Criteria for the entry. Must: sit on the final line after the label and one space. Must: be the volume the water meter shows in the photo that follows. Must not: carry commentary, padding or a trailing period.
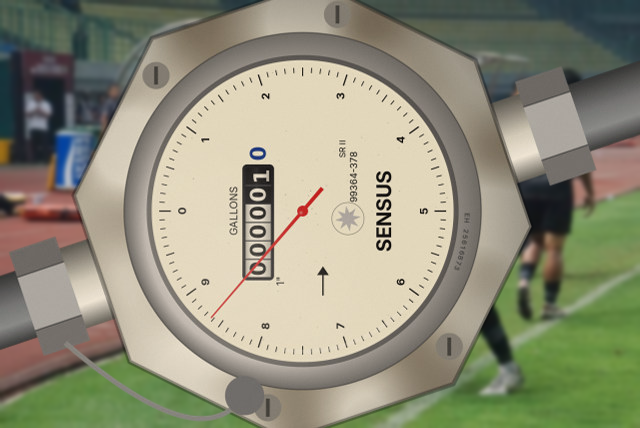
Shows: 8.6 gal
